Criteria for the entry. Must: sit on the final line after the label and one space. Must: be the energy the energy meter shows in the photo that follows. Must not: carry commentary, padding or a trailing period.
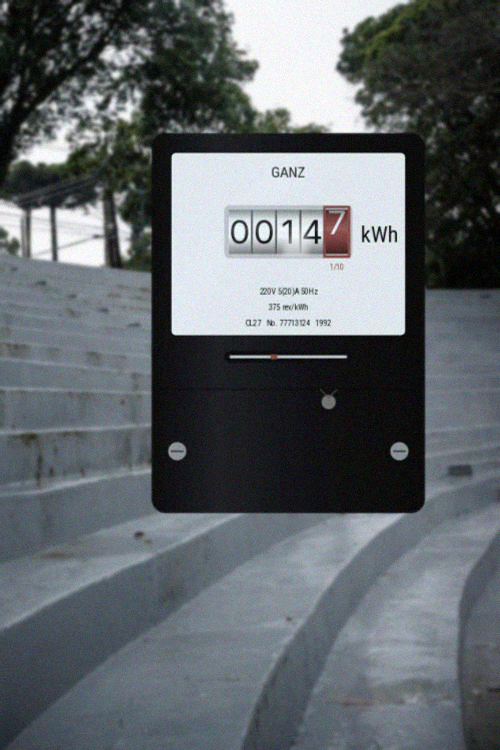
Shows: 14.7 kWh
